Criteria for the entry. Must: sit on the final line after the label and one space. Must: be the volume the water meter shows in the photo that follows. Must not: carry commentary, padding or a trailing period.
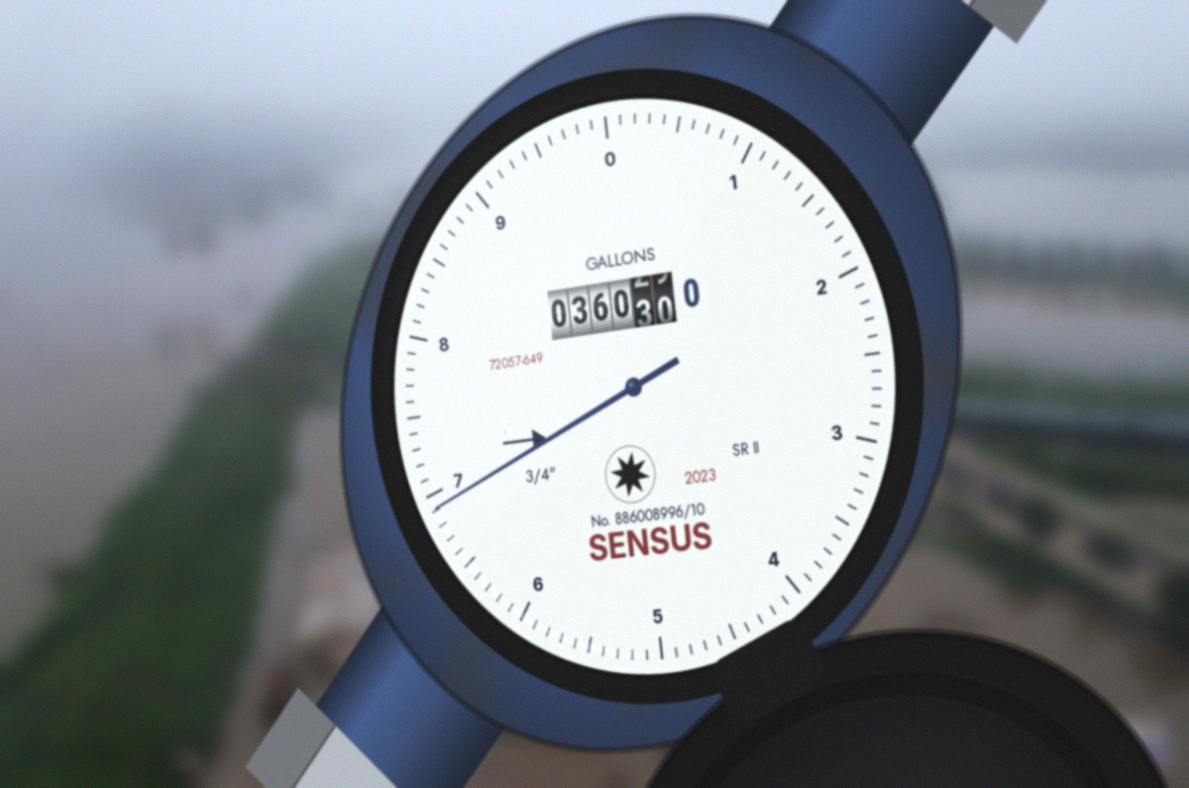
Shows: 360296.9 gal
